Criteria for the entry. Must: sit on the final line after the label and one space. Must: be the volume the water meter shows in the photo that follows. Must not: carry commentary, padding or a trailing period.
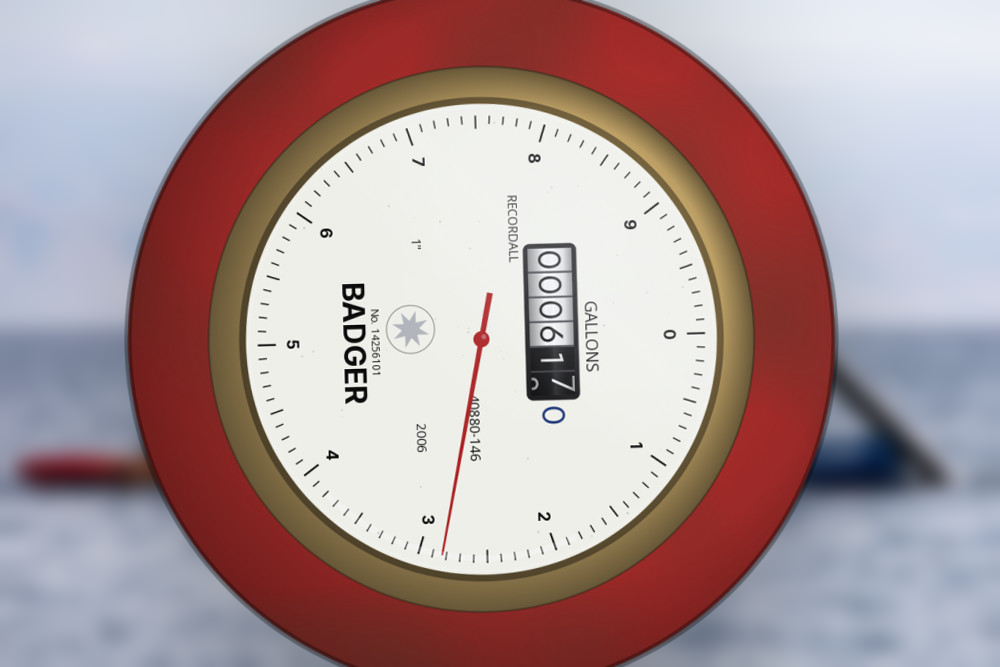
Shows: 6172.8 gal
